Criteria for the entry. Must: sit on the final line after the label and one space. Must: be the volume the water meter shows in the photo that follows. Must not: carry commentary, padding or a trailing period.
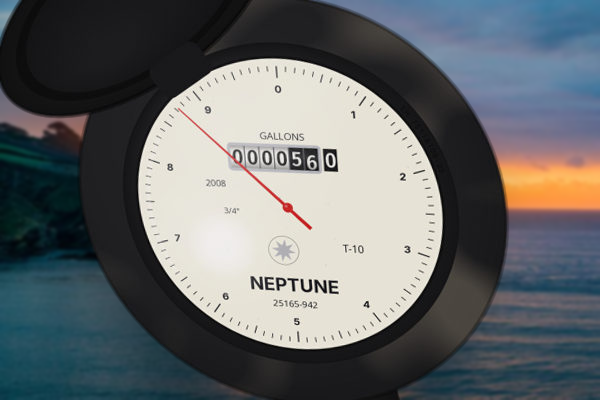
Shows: 558.7 gal
